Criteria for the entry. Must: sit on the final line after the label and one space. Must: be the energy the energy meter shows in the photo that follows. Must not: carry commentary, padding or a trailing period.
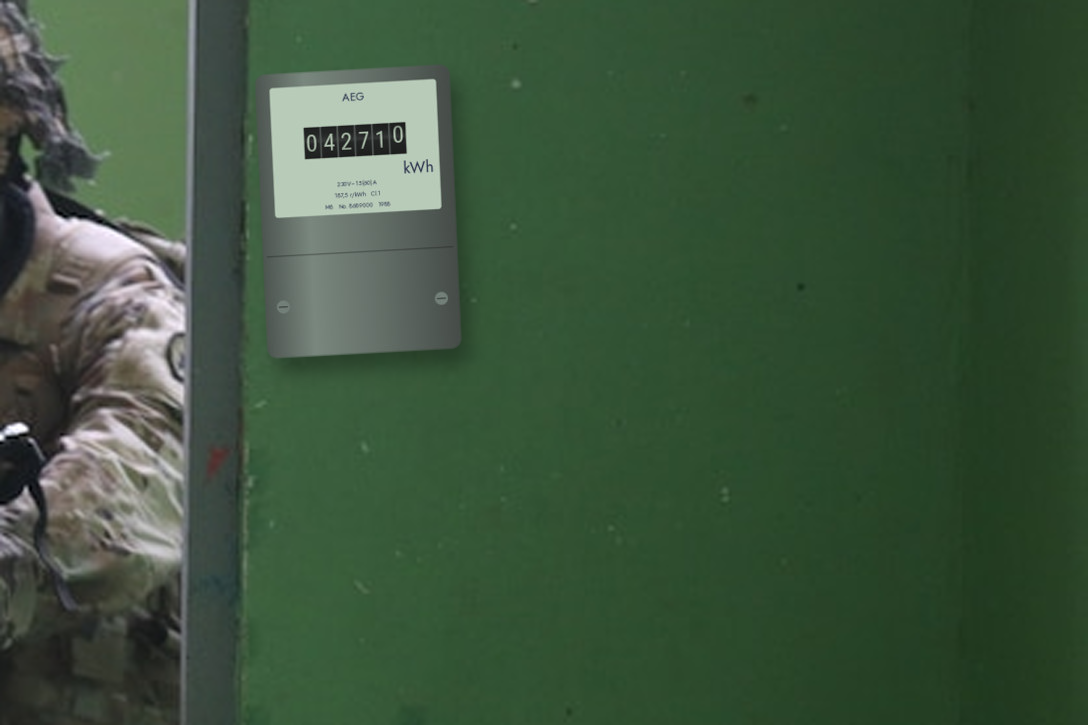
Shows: 42710 kWh
